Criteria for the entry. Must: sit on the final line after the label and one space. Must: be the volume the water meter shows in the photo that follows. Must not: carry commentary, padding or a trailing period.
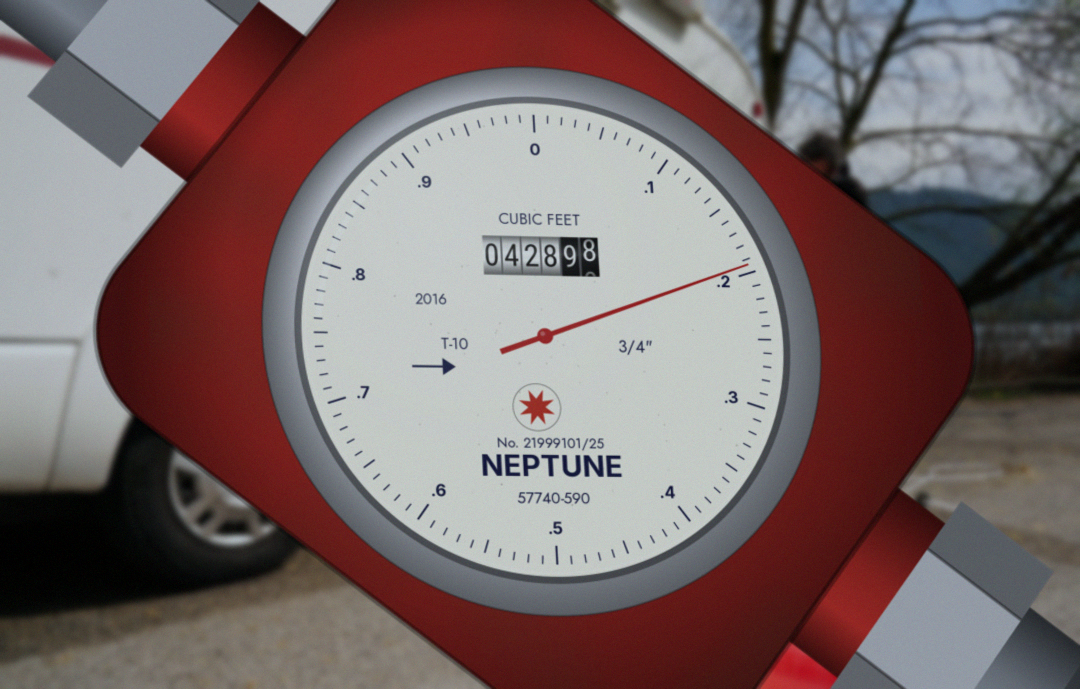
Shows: 42898.19 ft³
